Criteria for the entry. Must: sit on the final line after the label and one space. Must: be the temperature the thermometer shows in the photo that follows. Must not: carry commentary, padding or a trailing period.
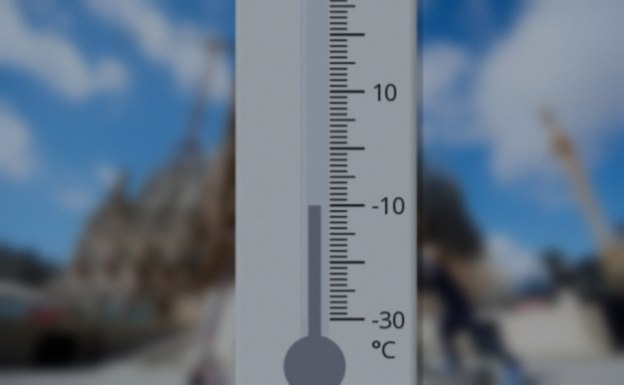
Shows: -10 °C
